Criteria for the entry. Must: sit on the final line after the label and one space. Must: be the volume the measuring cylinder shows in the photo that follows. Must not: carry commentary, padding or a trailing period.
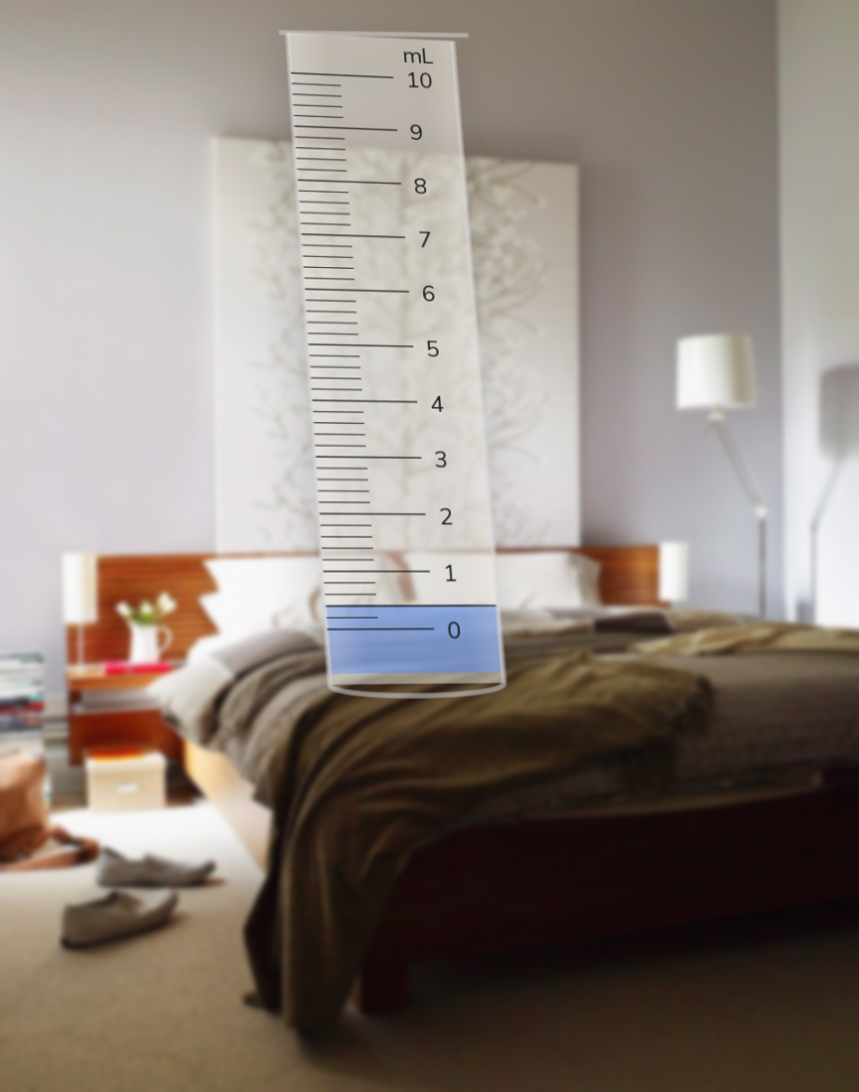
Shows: 0.4 mL
